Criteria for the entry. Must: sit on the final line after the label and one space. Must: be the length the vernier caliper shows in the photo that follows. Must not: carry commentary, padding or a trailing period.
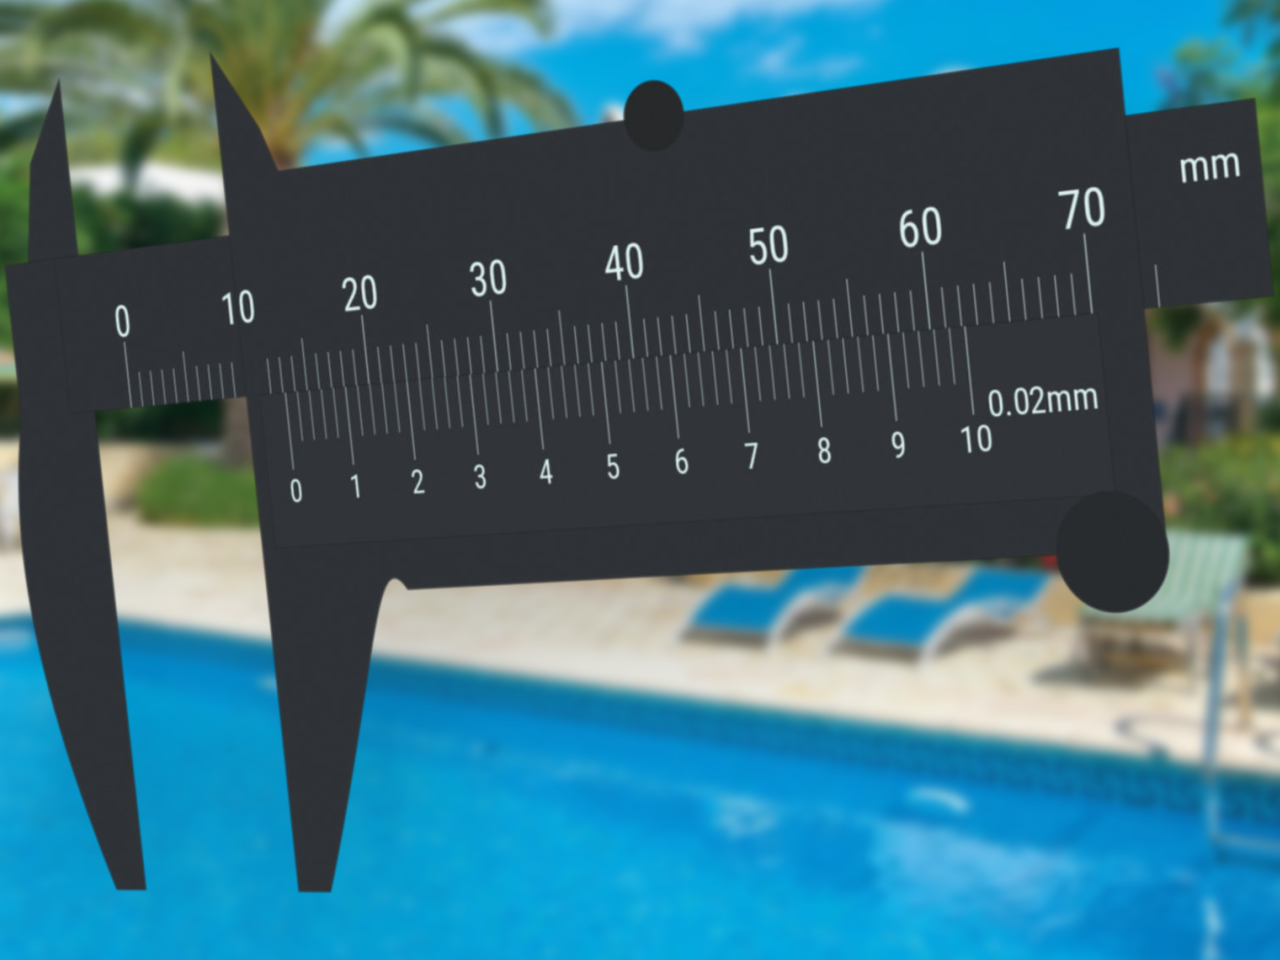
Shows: 13.2 mm
